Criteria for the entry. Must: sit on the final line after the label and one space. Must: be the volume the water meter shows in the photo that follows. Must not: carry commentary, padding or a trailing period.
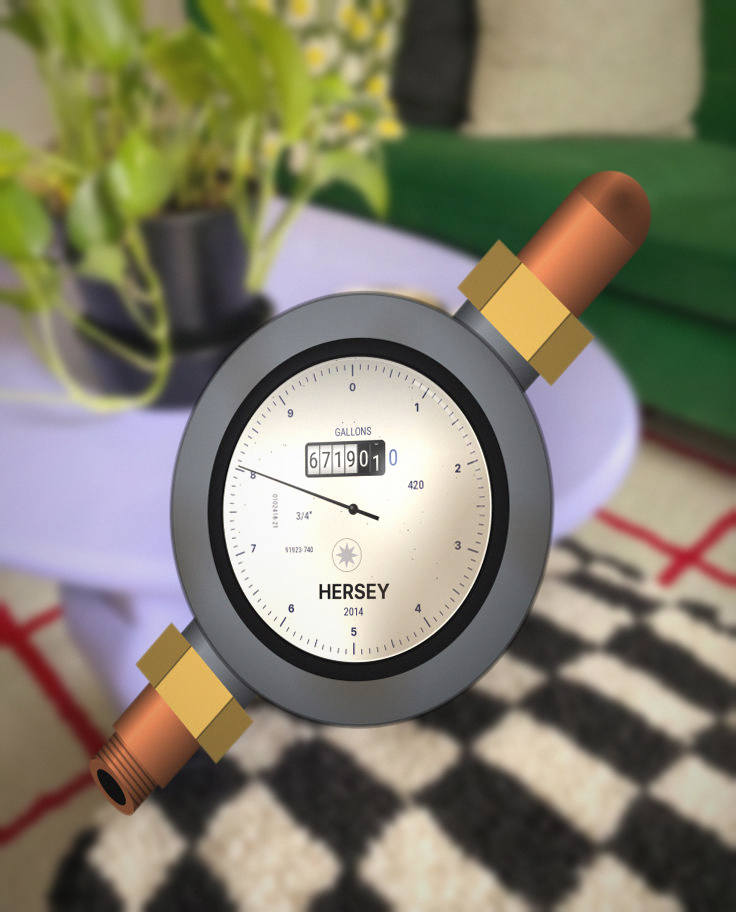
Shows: 6719008.0 gal
